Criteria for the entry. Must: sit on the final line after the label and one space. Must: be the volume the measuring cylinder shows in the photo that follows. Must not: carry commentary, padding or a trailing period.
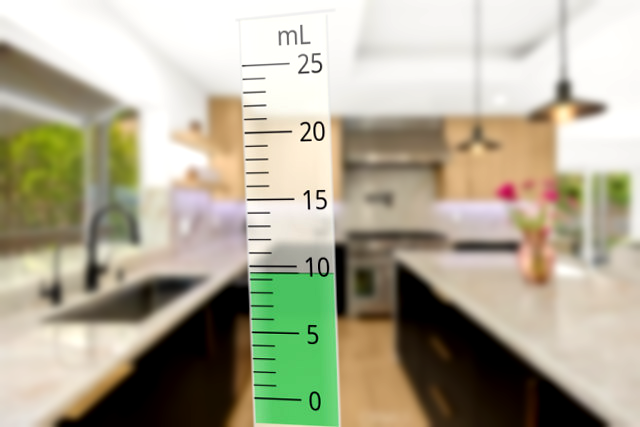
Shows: 9.5 mL
